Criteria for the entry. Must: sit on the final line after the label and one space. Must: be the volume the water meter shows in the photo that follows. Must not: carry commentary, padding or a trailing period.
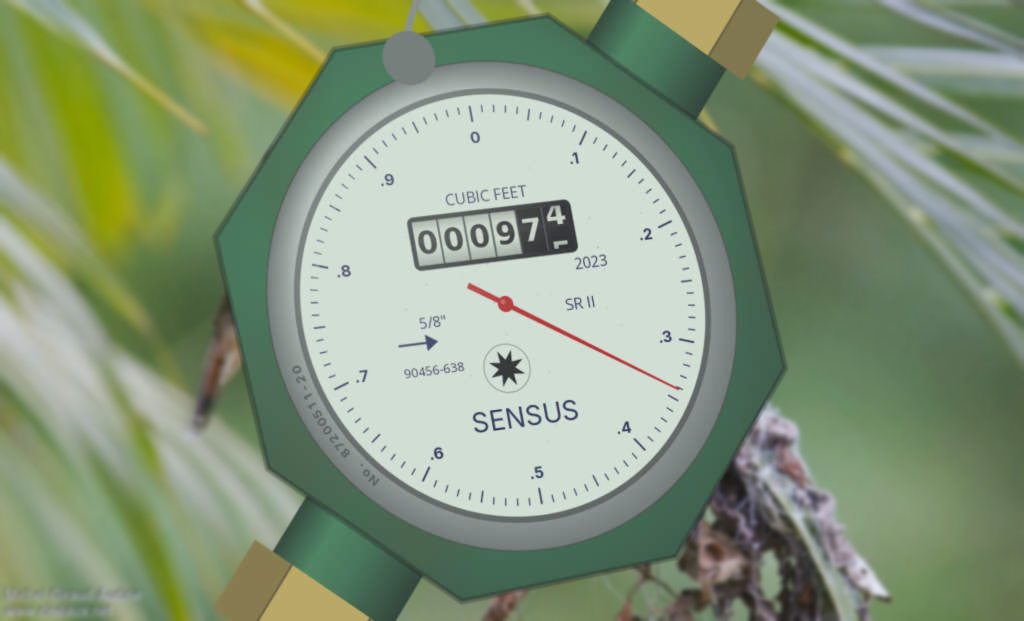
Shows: 974.34 ft³
